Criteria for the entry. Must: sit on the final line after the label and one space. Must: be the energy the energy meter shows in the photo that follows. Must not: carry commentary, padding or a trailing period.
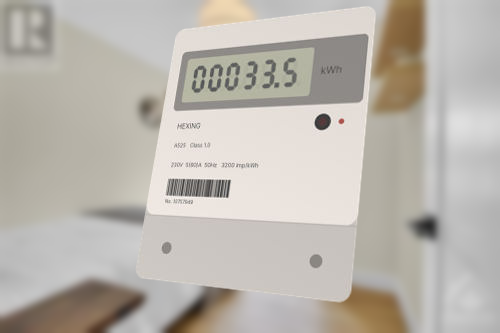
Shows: 33.5 kWh
